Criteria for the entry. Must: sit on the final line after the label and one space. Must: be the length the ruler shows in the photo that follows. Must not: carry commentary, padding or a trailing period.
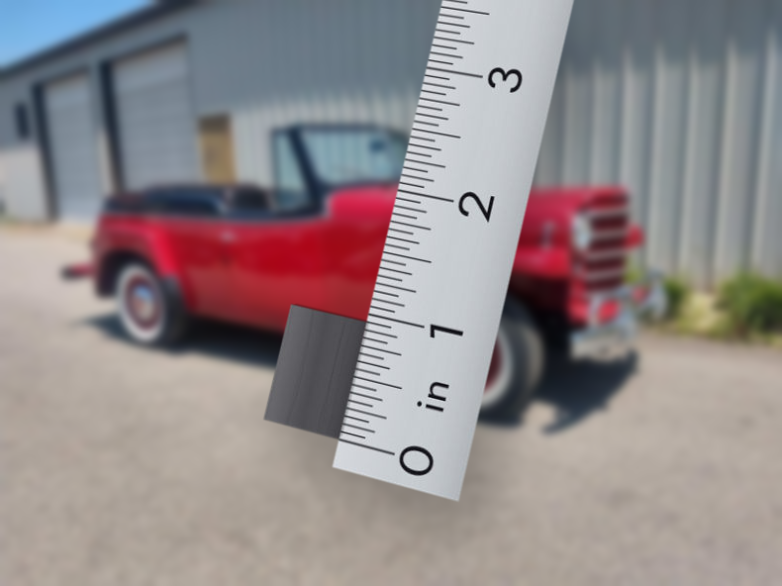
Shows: 0.9375 in
